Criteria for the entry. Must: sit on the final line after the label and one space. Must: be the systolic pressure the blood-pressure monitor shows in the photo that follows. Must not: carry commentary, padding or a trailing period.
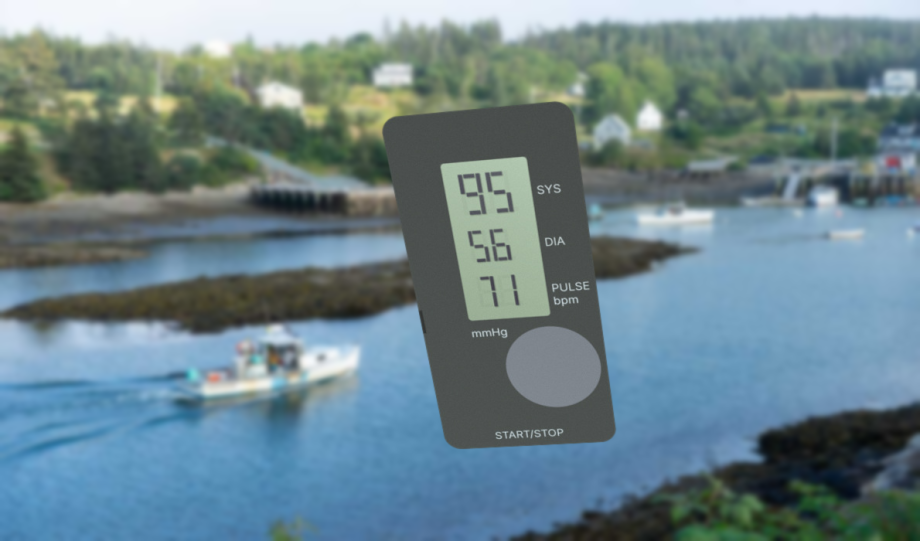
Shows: 95 mmHg
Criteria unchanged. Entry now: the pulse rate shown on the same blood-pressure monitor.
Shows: 71 bpm
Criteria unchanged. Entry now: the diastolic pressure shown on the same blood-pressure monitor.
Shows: 56 mmHg
